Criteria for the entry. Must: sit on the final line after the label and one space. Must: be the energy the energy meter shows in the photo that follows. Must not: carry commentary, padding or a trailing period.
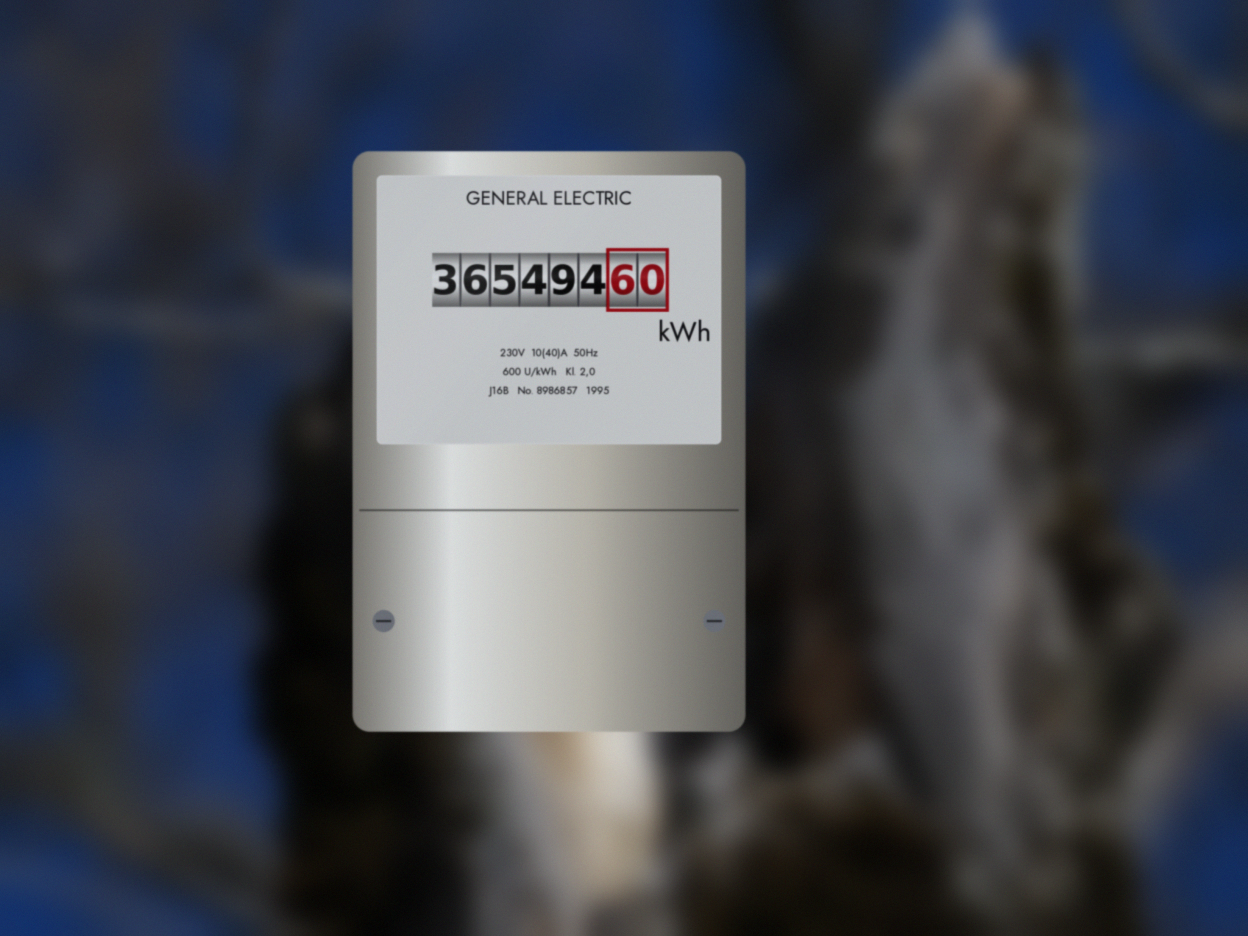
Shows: 365494.60 kWh
